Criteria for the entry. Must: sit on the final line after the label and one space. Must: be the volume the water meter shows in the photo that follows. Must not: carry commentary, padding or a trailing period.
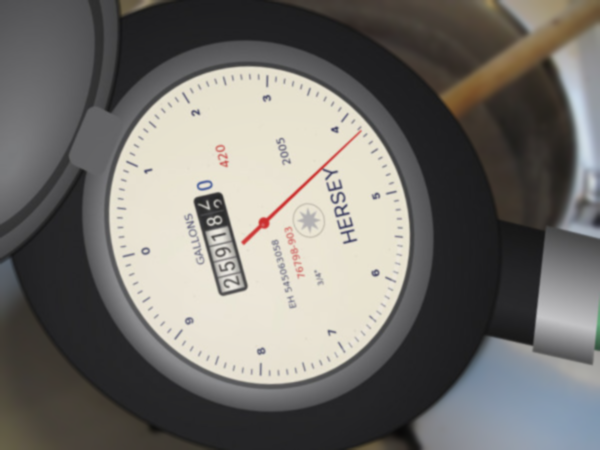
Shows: 2591824.2 gal
